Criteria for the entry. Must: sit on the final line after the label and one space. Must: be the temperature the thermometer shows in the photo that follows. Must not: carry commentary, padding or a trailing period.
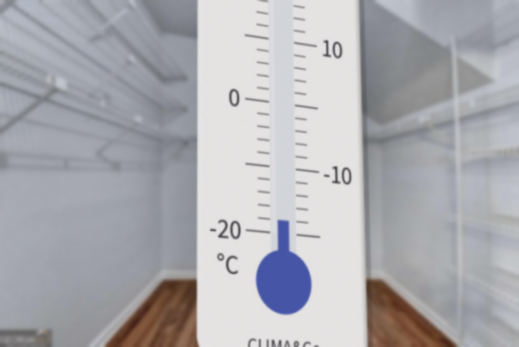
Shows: -18 °C
